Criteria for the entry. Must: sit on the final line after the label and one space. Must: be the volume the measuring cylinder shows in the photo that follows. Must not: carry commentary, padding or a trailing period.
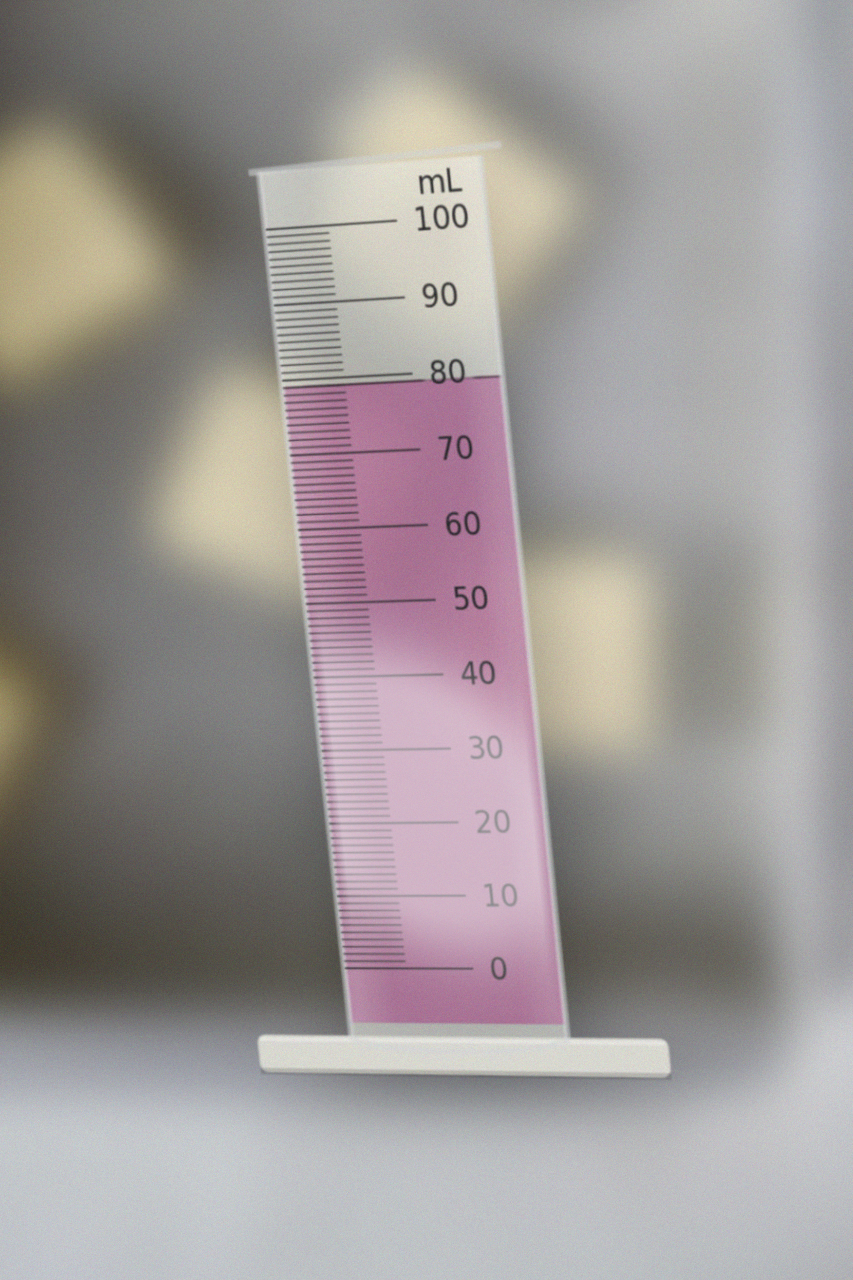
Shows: 79 mL
